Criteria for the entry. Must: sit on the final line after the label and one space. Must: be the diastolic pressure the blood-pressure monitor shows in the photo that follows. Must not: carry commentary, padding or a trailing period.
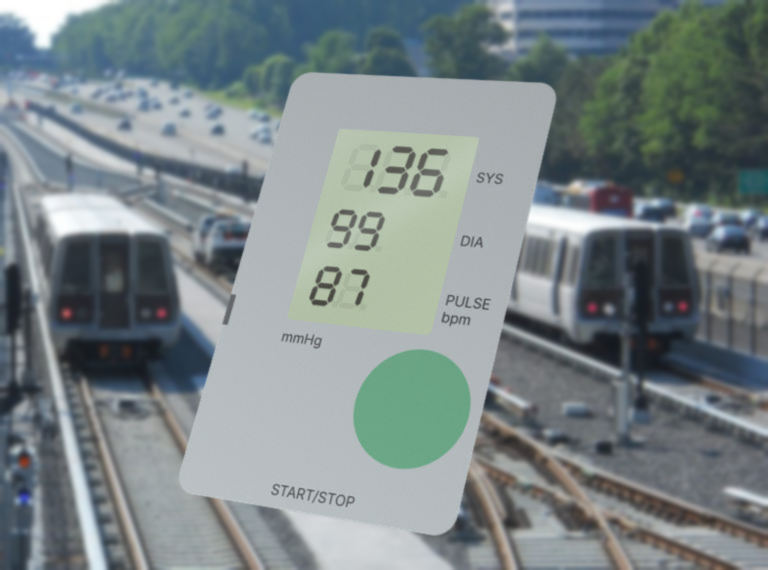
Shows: 99 mmHg
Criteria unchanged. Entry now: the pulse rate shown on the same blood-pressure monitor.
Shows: 87 bpm
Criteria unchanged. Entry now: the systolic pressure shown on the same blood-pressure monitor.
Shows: 136 mmHg
